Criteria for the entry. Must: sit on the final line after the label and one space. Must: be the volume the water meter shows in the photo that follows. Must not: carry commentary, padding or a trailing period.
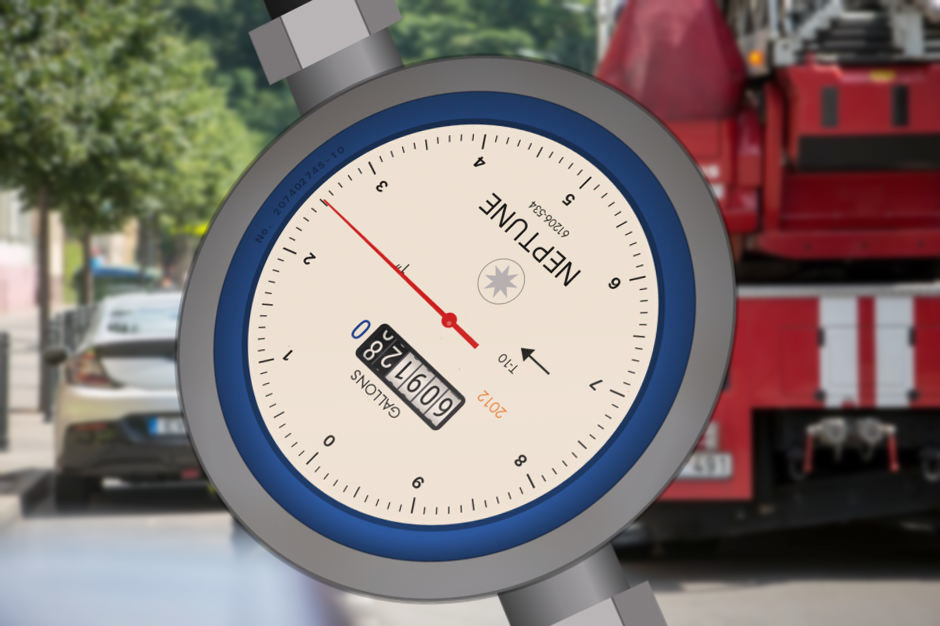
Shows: 6091282.5 gal
